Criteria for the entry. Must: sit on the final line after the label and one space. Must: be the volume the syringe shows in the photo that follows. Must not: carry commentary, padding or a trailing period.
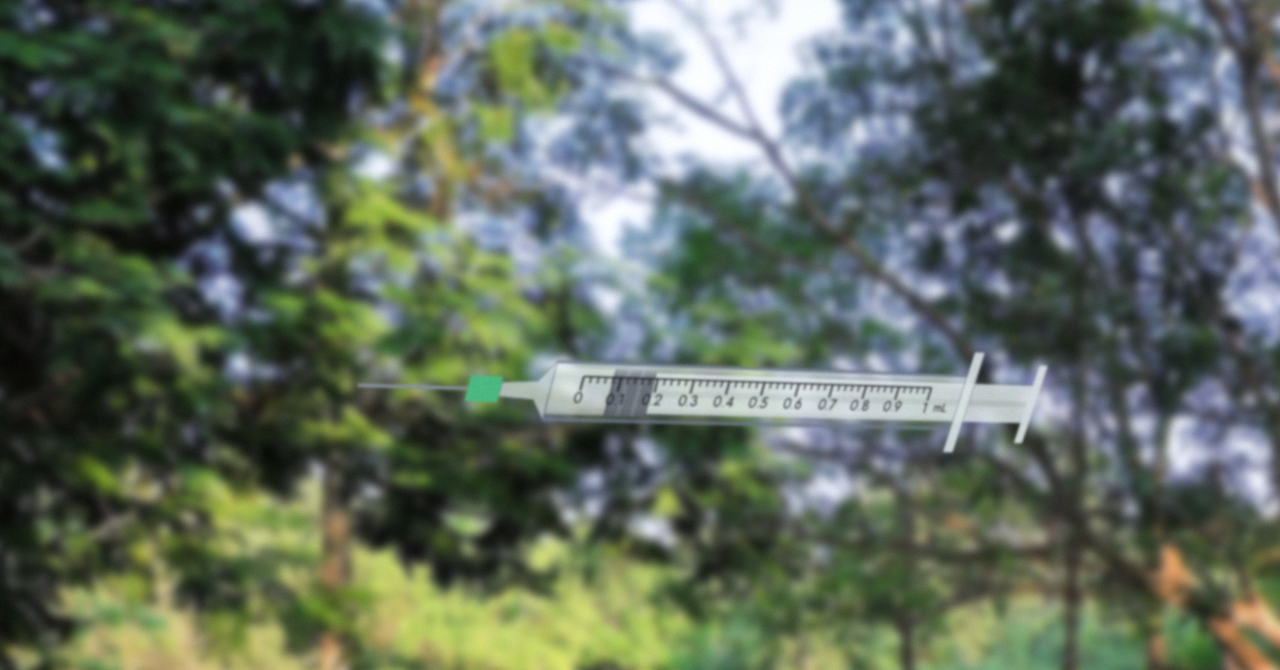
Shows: 0.08 mL
